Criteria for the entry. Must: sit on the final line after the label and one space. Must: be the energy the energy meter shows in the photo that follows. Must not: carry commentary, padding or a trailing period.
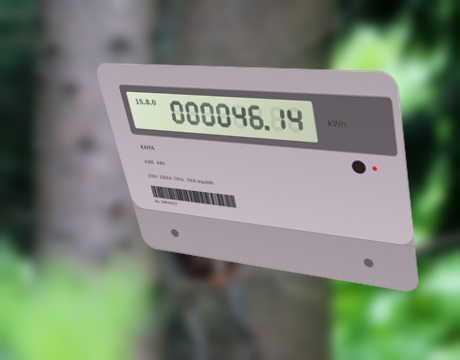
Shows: 46.14 kWh
